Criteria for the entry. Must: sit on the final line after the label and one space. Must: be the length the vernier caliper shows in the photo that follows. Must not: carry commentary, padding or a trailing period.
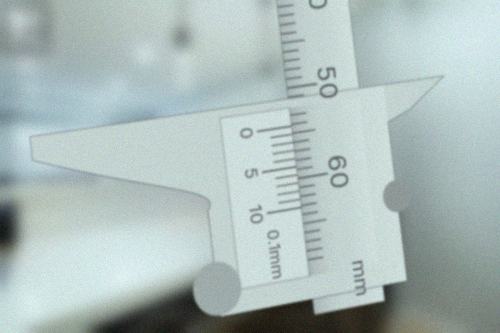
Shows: 54.2 mm
